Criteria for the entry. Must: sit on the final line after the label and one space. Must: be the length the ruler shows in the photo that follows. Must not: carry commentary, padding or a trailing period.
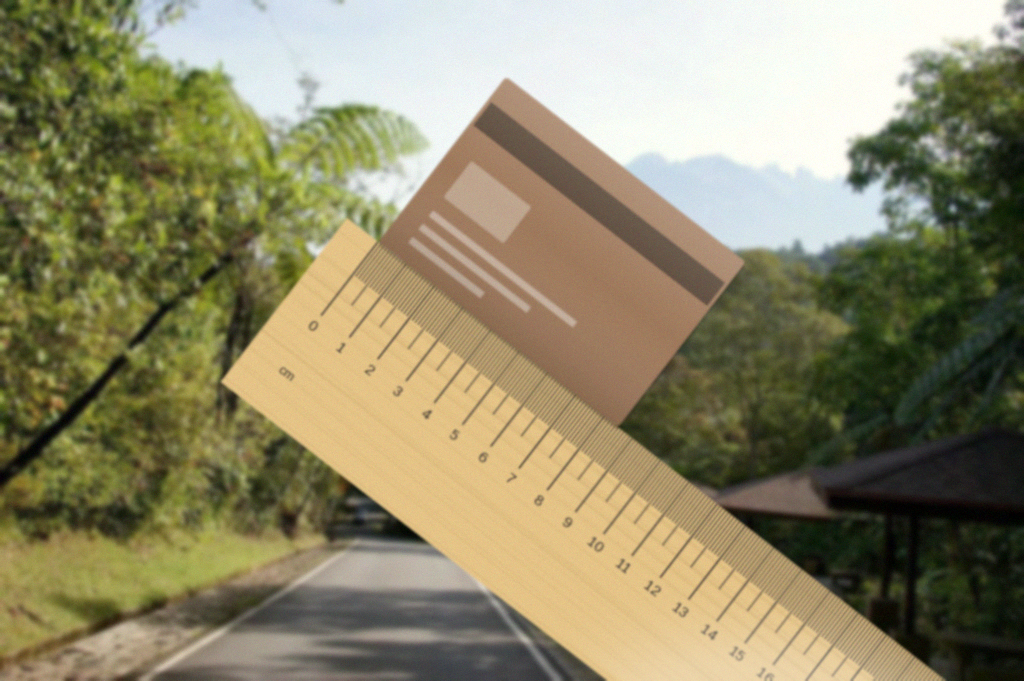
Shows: 8.5 cm
